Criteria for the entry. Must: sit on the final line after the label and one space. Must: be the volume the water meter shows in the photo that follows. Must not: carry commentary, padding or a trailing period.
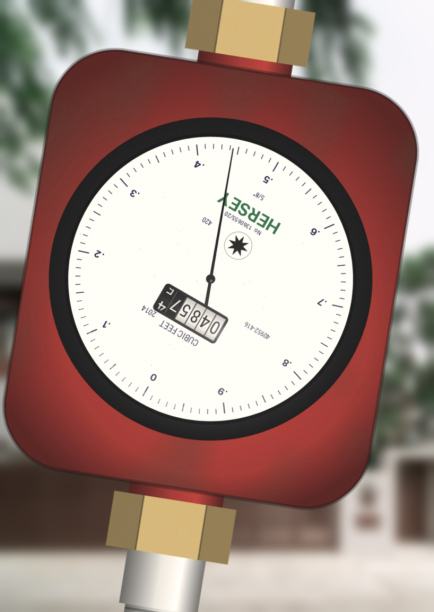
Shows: 48574.44 ft³
